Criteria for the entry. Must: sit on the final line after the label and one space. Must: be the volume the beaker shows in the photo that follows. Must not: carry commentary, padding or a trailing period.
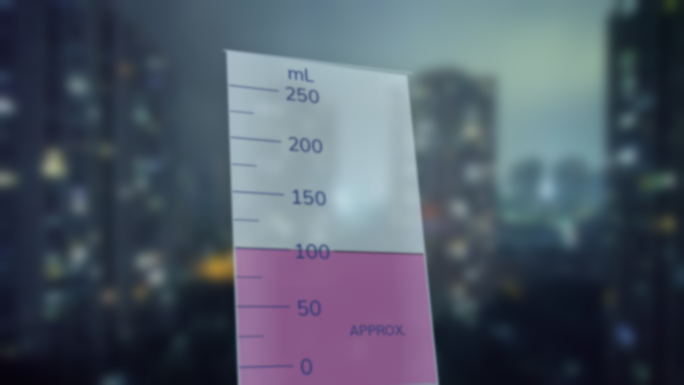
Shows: 100 mL
